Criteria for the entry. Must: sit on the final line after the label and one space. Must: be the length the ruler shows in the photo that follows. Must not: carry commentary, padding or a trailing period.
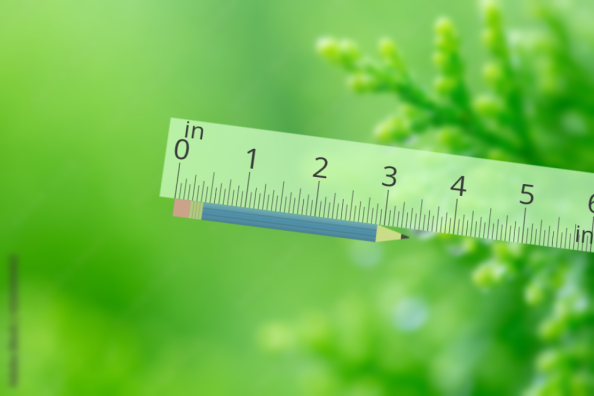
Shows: 3.375 in
